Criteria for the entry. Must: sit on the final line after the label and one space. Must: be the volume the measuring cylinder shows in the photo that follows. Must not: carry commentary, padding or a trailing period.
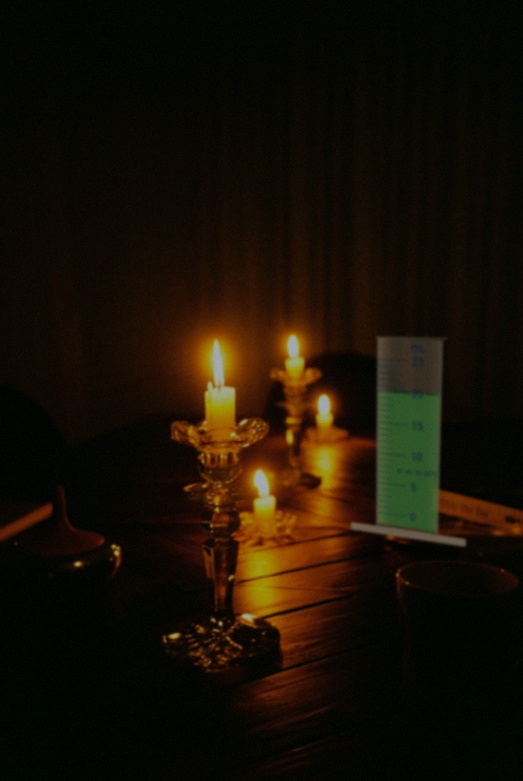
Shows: 20 mL
